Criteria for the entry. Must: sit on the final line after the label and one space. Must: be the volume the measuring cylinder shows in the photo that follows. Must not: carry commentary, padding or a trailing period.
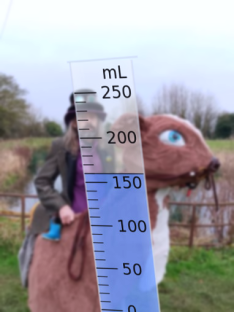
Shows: 160 mL
